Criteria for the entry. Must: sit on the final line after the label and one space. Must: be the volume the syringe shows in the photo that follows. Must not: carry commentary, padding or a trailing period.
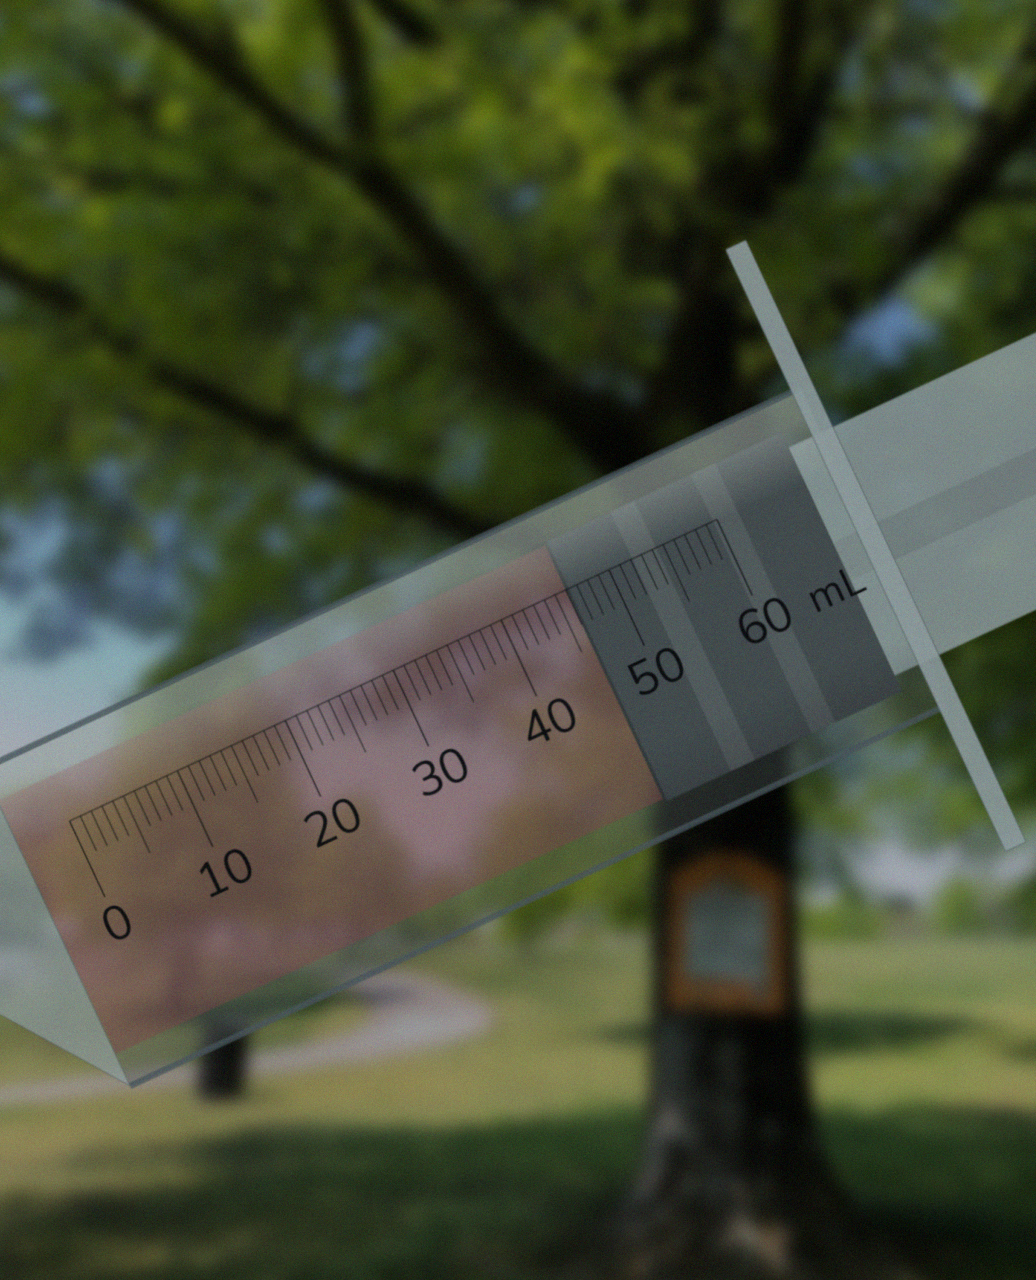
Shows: 46 mL
